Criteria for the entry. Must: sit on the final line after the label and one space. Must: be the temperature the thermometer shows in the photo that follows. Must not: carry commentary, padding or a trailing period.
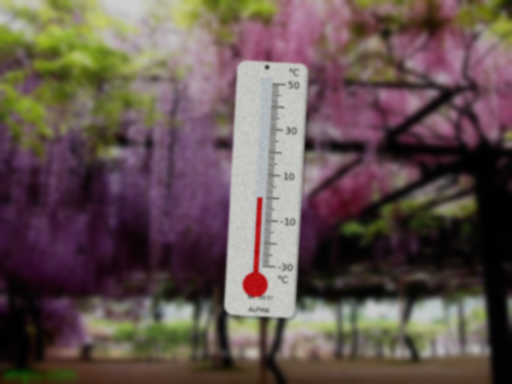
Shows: 0 °C
